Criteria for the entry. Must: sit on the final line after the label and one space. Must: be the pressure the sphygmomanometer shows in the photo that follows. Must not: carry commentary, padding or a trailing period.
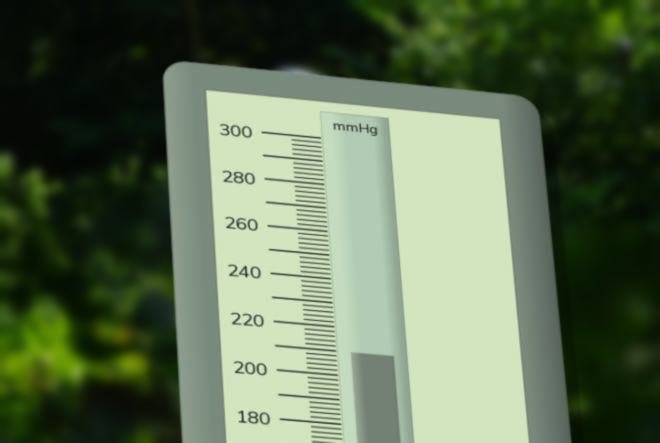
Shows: 210 mmHg
